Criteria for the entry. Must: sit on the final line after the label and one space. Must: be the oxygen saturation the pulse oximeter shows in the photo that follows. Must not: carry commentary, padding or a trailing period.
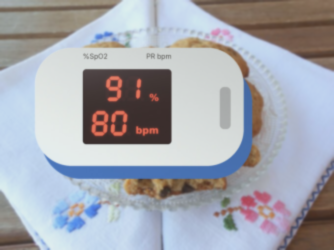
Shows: 91 %
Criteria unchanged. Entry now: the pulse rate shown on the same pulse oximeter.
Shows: 80 bpm
